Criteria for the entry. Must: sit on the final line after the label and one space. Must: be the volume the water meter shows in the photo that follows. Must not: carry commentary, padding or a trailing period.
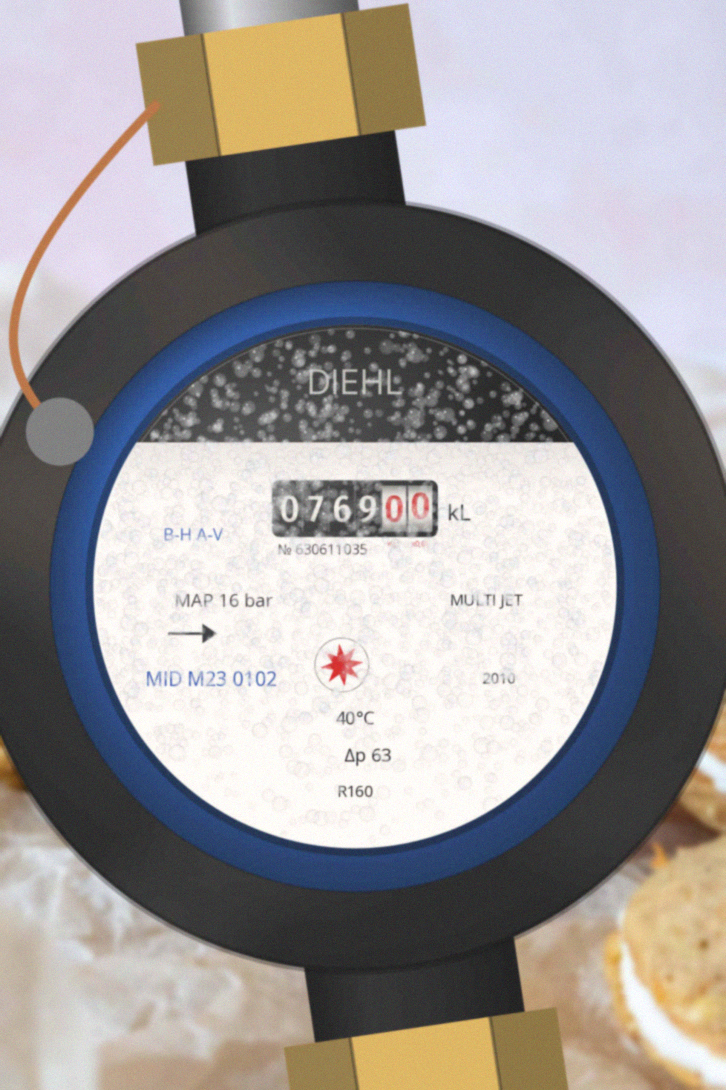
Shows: 769.00 kL
